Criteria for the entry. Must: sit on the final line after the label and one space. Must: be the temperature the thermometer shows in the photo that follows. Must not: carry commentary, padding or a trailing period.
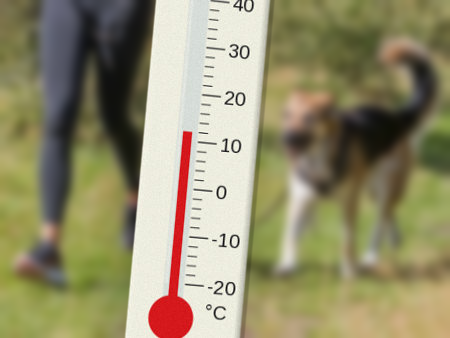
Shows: 12 °C
